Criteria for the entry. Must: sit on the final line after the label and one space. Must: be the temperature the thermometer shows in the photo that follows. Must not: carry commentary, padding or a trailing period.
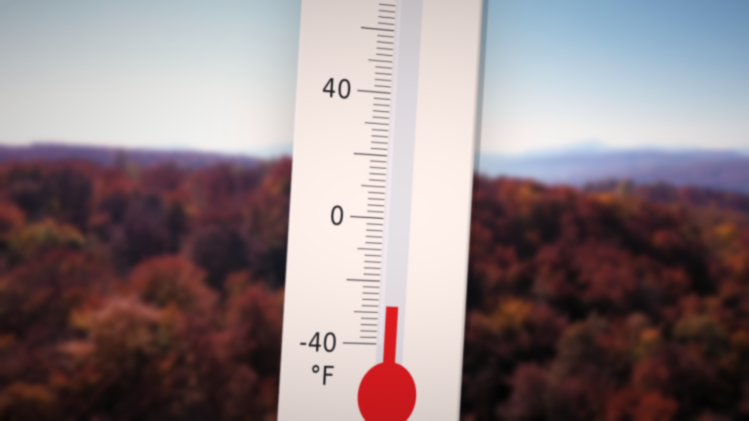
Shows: -28 °F
